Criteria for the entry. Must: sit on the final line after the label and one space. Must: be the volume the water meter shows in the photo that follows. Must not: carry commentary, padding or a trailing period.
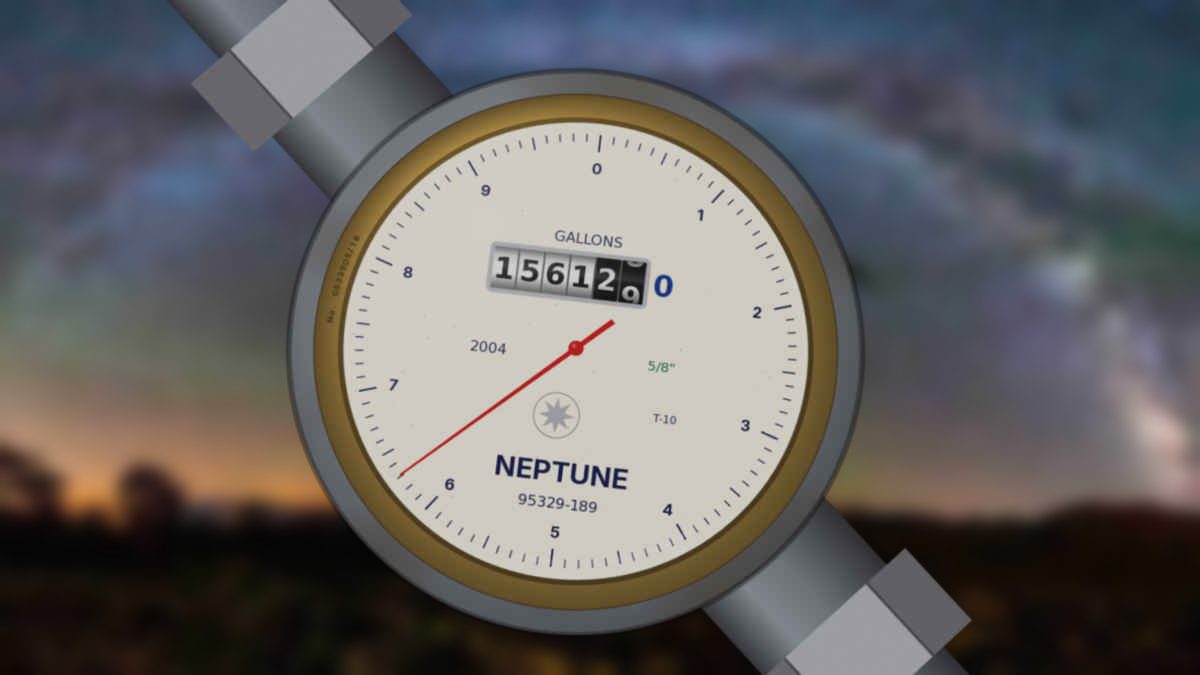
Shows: 1561286.3 gal
